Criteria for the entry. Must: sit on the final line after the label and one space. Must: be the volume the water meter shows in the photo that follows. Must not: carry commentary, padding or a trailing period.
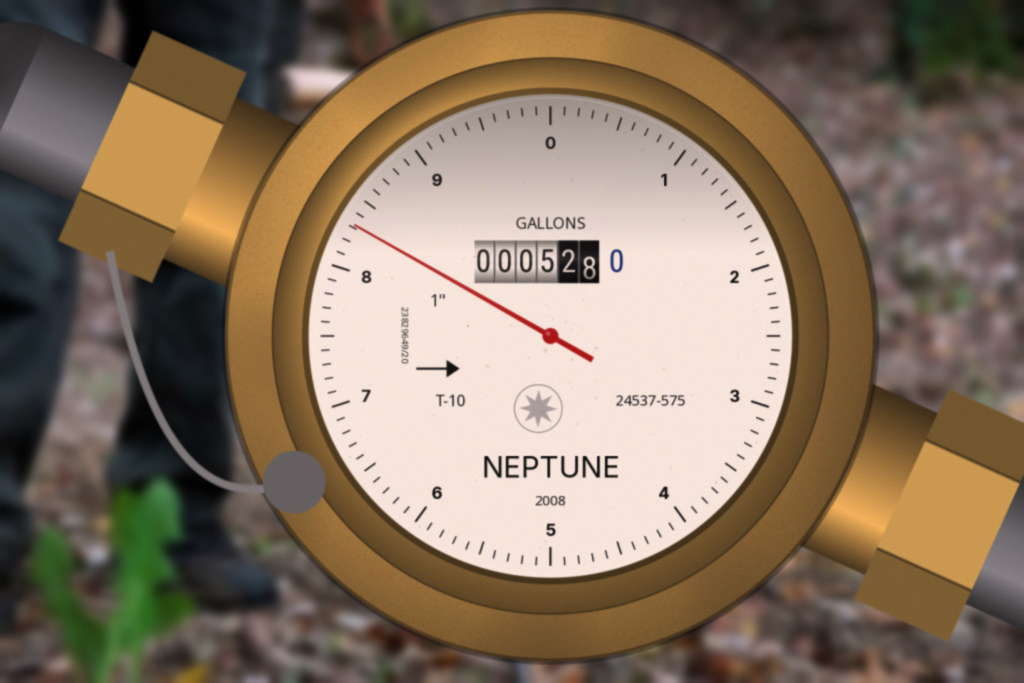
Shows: 5278.3 gal
